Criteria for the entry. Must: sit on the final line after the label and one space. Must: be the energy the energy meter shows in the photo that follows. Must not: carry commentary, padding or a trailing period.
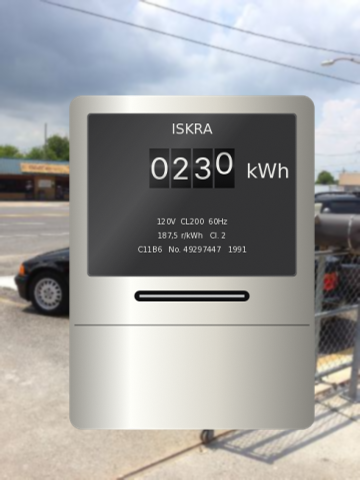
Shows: 230 kWh
